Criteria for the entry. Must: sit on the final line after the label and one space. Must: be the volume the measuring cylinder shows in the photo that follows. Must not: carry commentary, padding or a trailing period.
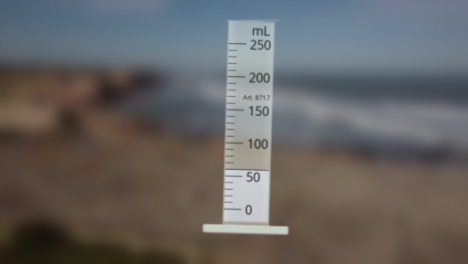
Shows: 60 mL
